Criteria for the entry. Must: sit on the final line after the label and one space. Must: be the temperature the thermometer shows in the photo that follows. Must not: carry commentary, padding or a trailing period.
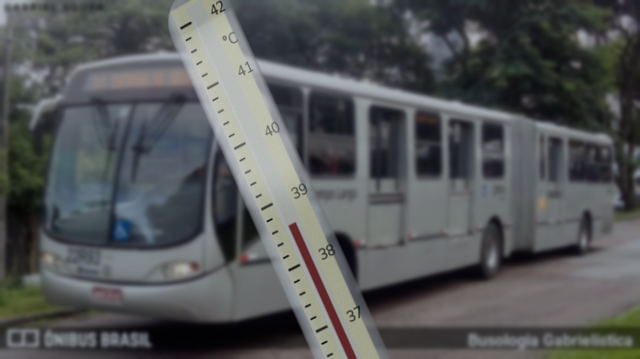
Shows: 38.6 °C
